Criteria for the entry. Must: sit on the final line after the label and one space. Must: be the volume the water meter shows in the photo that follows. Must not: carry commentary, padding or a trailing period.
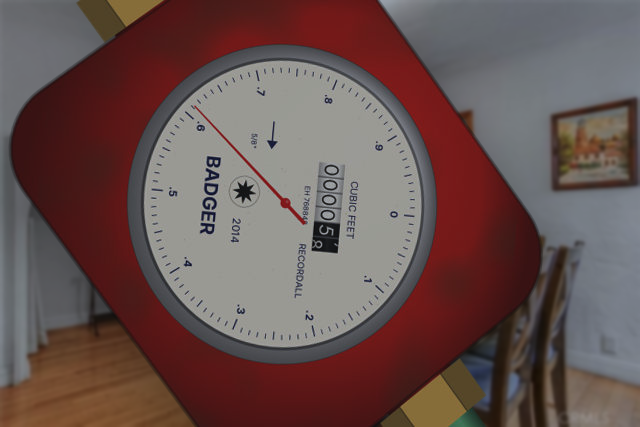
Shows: 57.61 ft³
